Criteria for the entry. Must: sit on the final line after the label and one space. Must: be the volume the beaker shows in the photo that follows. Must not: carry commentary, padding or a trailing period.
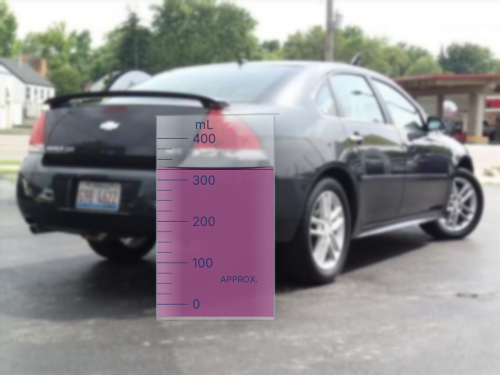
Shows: 325 mL
